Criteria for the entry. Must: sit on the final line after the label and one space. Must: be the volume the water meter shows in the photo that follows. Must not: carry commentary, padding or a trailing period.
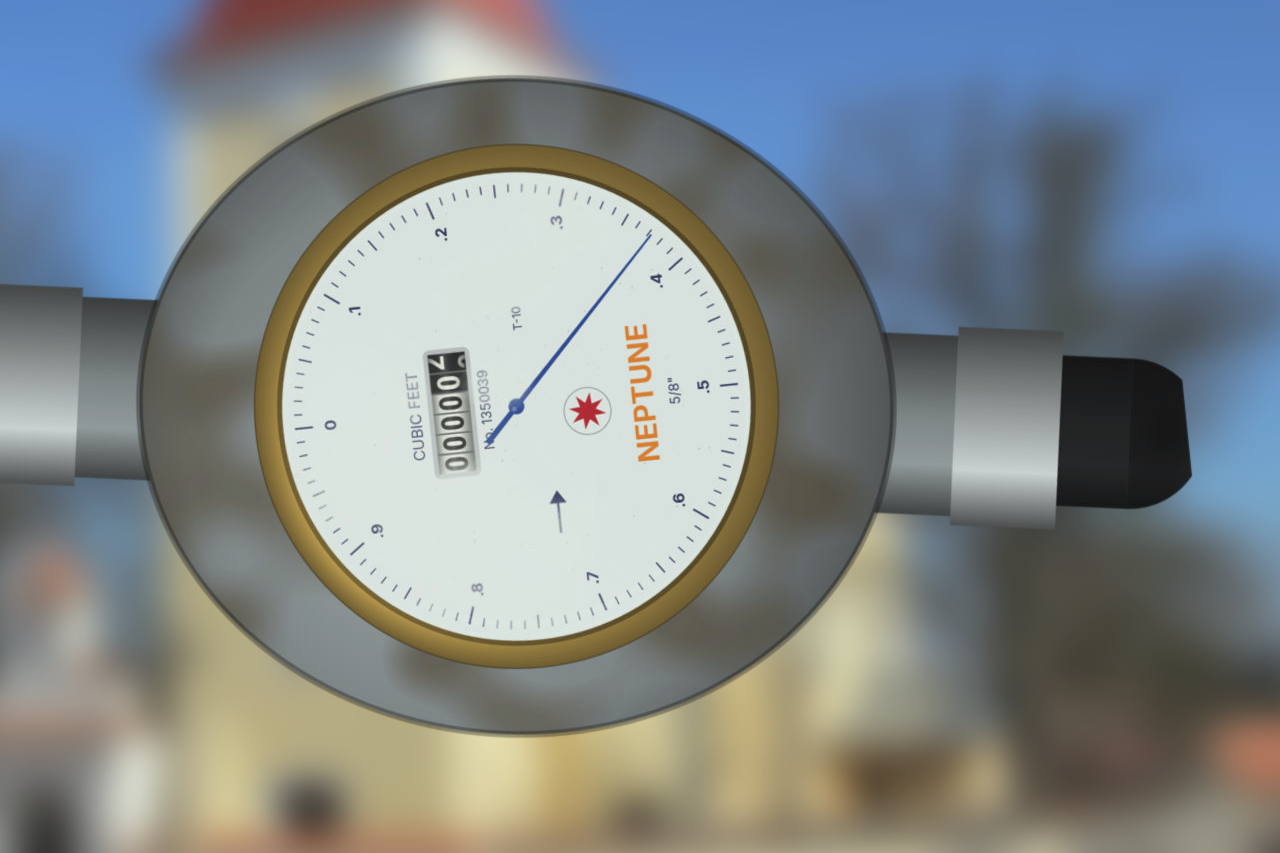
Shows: 2.37 ft³
